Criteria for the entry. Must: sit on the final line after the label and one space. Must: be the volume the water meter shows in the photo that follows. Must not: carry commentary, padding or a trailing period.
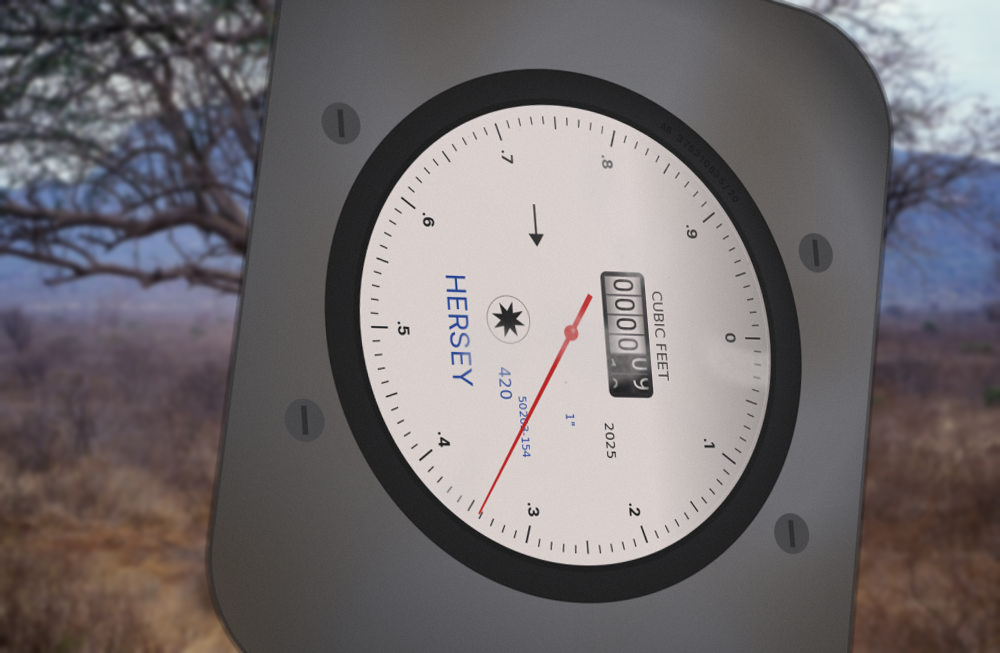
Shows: 9.34 ft³
